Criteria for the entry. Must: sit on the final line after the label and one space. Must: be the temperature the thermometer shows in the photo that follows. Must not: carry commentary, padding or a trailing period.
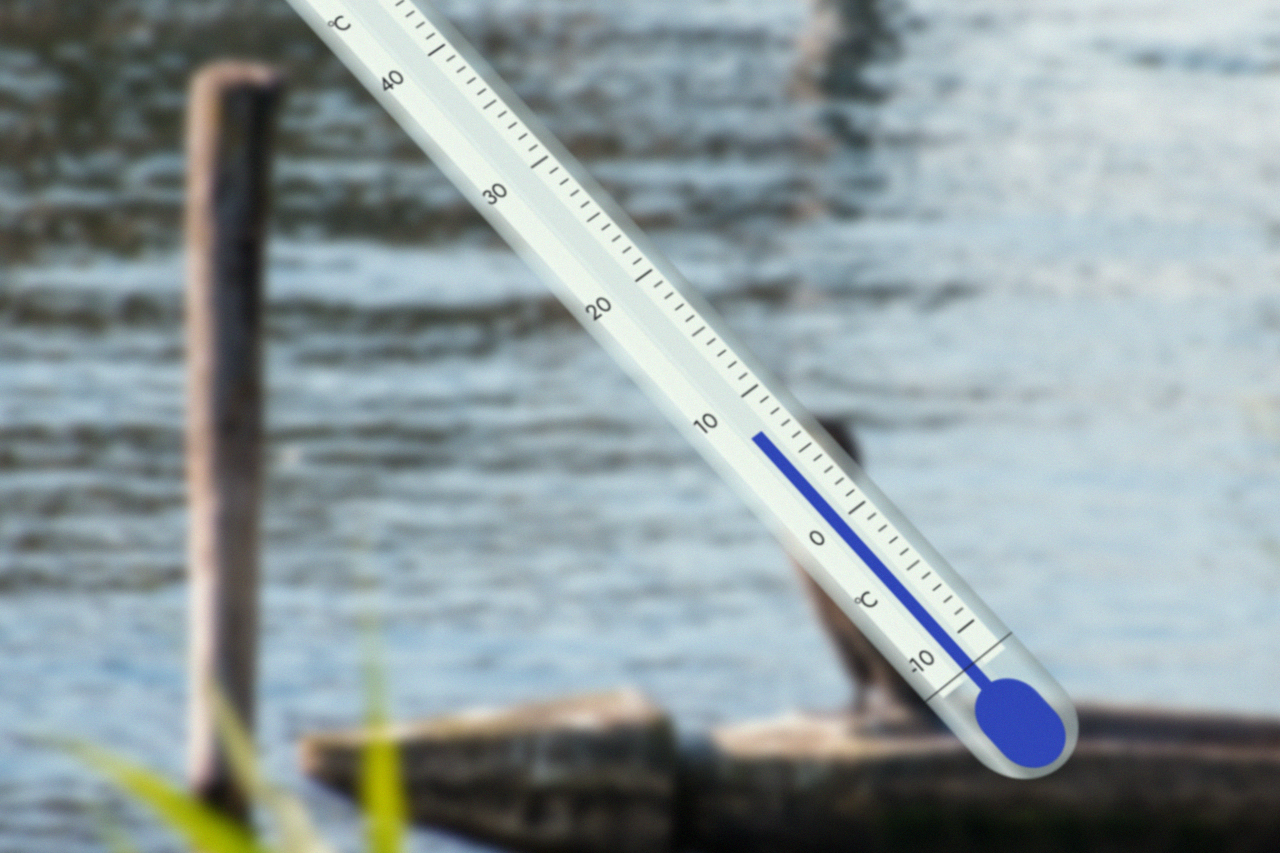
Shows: 7.5 °C
